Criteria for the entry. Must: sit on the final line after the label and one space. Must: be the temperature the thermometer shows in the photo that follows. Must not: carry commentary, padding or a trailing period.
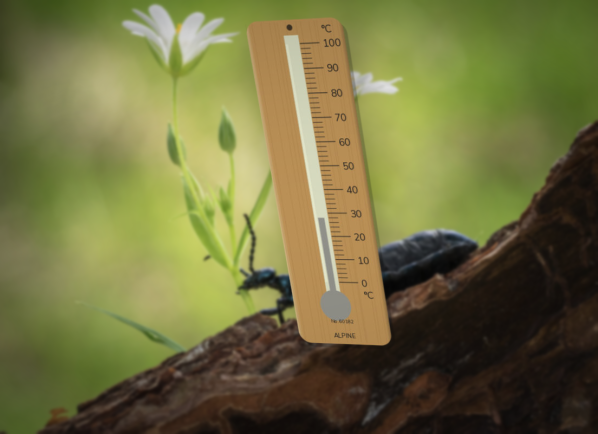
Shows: 28 °C
